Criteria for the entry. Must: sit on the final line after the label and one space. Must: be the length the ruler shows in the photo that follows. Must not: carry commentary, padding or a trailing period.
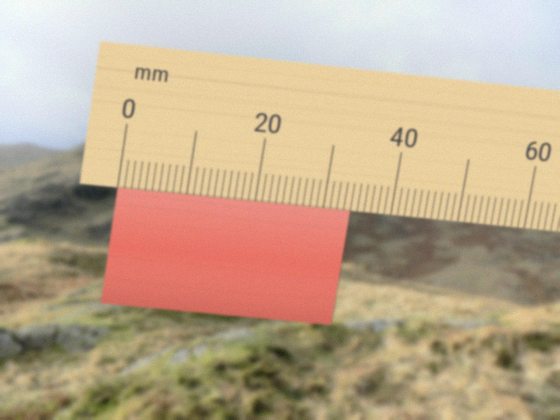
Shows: 34 mm
